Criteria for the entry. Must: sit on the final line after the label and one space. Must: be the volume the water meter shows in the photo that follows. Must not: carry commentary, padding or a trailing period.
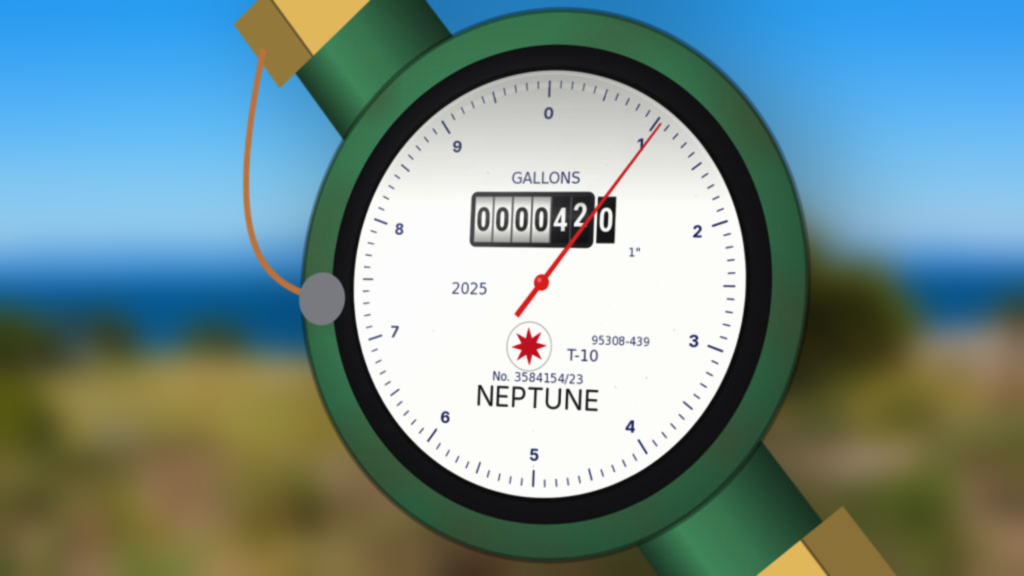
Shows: 421.0 gal
